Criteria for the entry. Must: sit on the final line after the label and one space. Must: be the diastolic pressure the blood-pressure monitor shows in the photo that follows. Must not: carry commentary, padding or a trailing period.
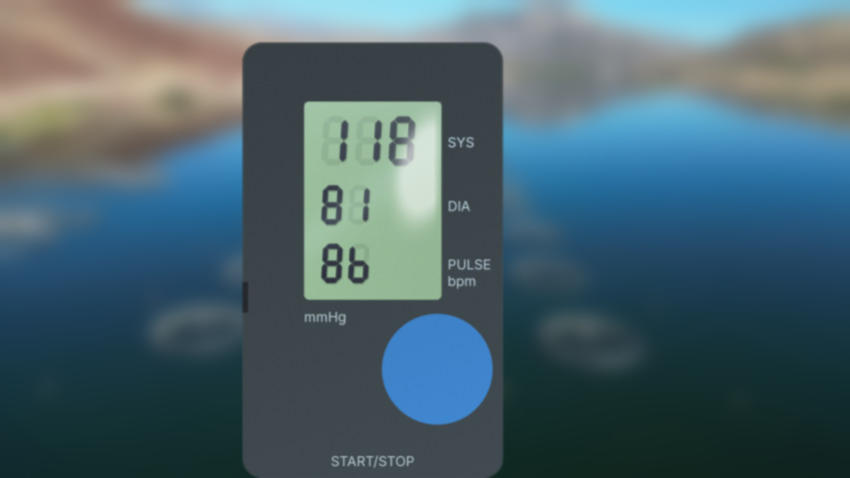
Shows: 81 mmHg
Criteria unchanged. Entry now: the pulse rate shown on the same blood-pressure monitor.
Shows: 86 bpm
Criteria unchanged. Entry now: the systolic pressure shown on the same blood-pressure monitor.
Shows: 118 mmHg
